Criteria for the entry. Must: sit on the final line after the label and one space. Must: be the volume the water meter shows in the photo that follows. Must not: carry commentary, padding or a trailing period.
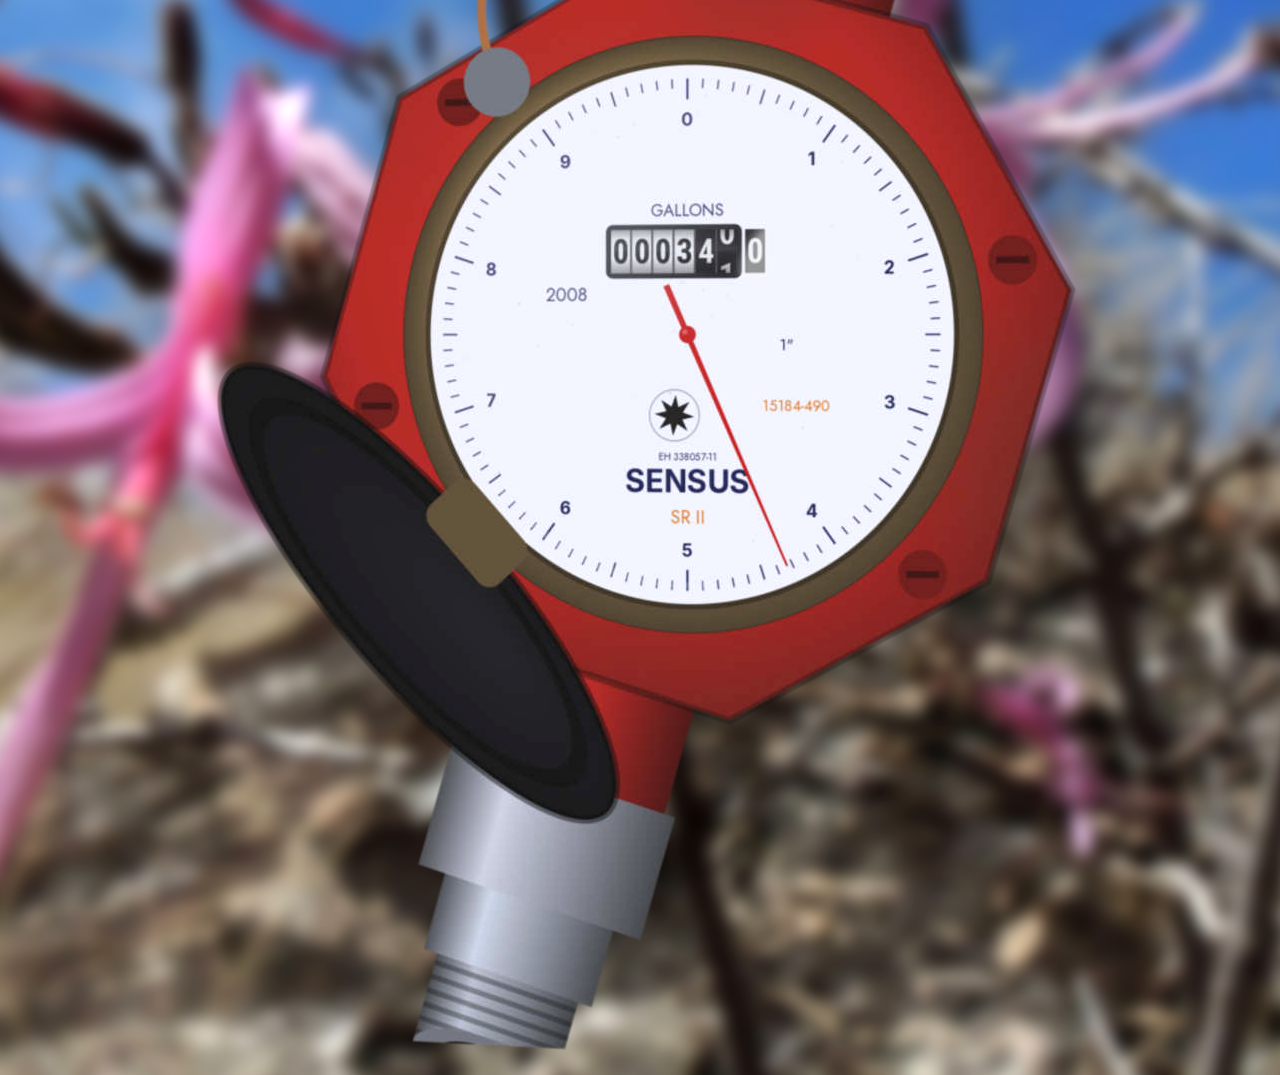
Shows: 3404.3 gal
